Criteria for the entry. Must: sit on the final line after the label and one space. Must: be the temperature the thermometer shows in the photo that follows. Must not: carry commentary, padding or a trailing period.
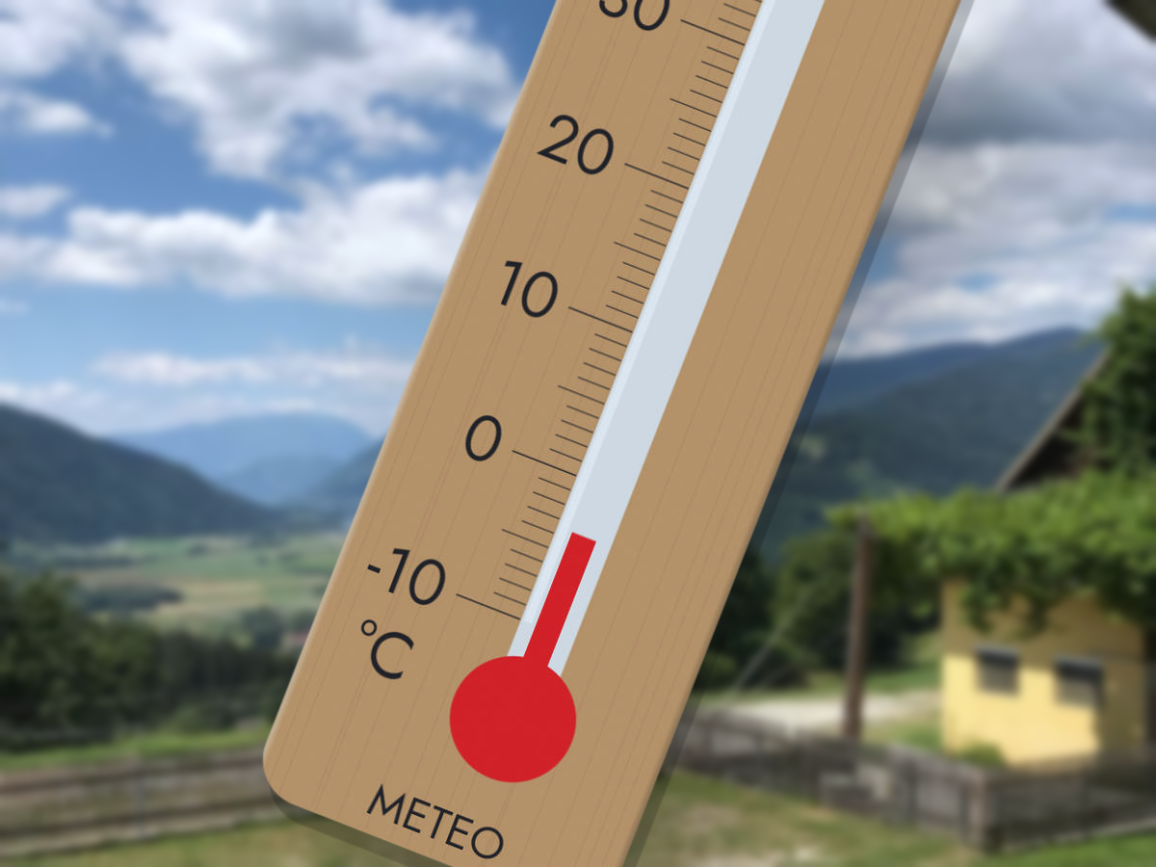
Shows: -3.5 °C
